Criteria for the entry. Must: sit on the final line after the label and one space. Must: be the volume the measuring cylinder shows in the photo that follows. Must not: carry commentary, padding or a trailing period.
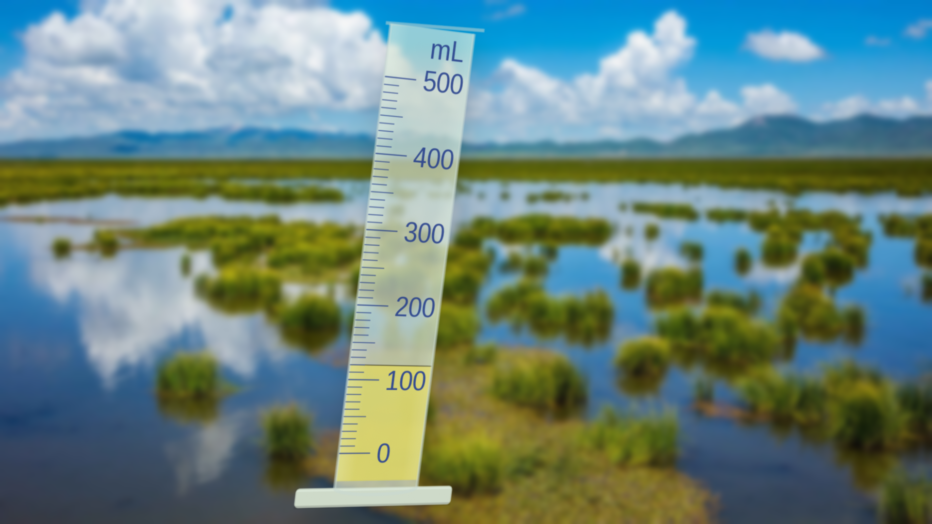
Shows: 120 mL
